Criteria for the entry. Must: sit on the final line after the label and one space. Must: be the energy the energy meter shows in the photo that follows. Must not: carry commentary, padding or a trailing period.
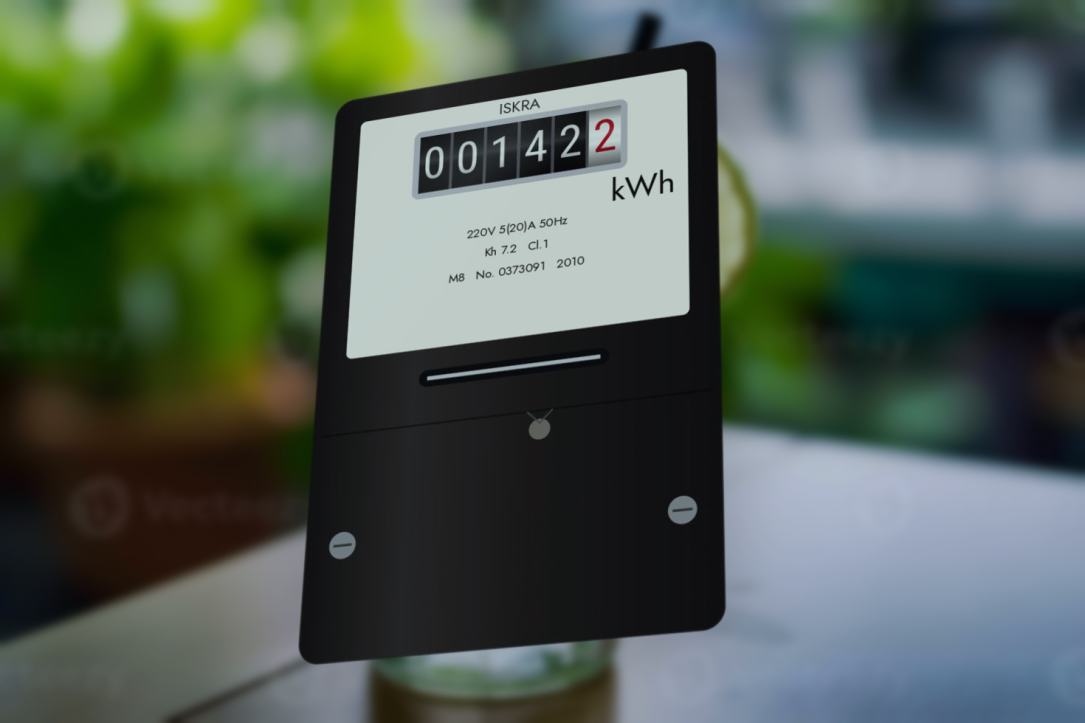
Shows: 142.2 kWh
